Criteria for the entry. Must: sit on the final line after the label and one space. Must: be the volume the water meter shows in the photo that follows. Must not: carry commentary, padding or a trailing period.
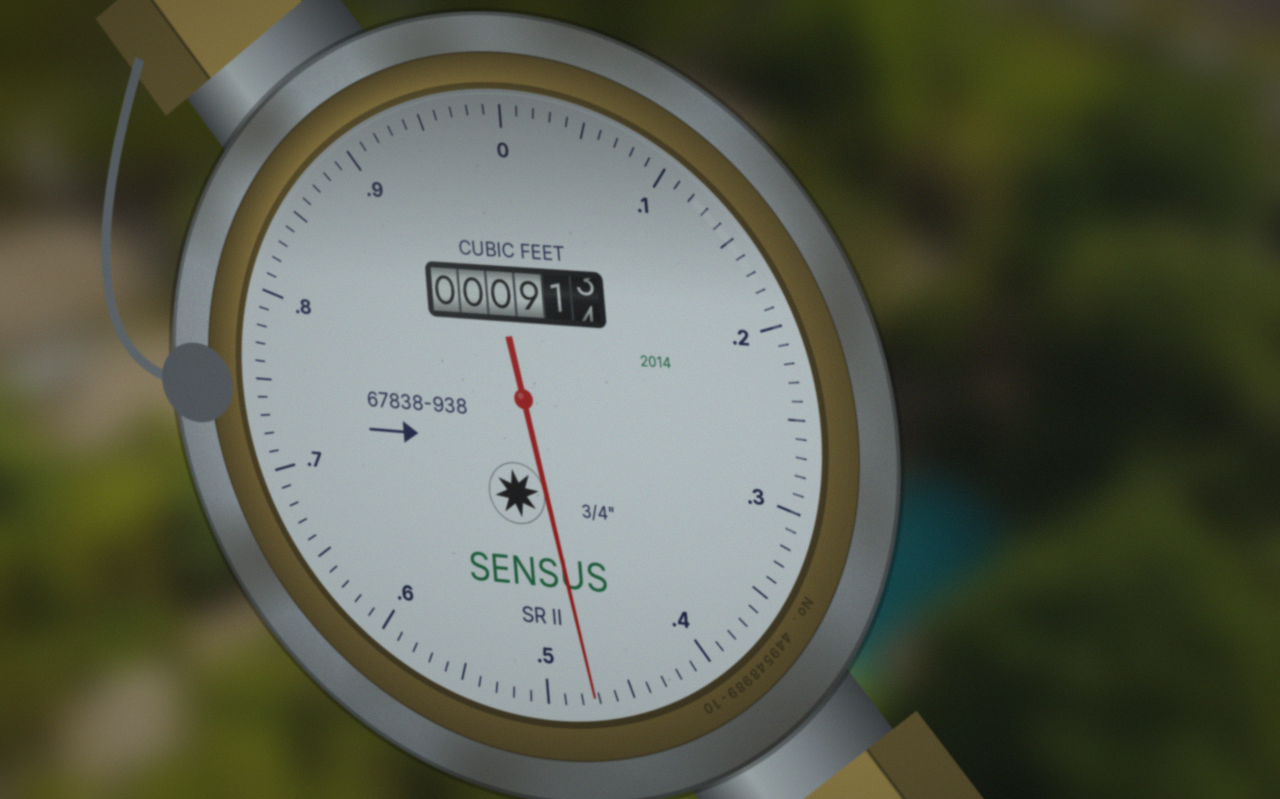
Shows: 913.47 ft³
